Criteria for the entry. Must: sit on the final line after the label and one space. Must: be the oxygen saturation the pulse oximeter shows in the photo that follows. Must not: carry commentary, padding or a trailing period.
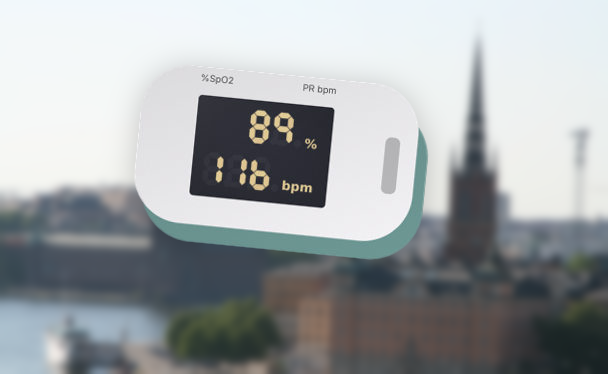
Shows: 89 %
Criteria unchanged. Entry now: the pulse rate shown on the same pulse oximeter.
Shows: 116 bpm
